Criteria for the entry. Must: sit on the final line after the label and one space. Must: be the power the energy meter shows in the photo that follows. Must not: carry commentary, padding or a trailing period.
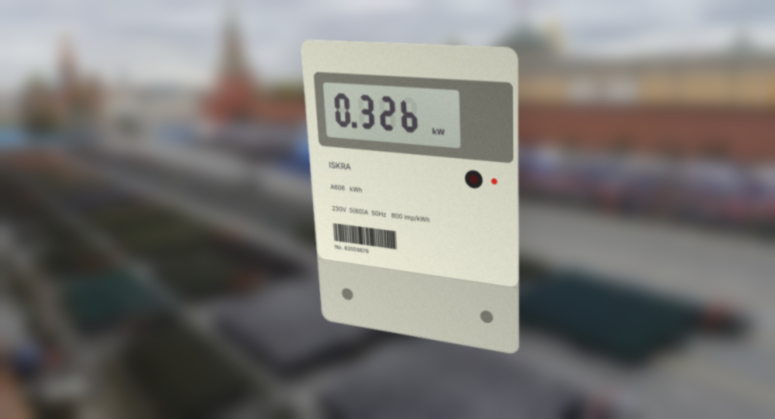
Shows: 0.326 kW
